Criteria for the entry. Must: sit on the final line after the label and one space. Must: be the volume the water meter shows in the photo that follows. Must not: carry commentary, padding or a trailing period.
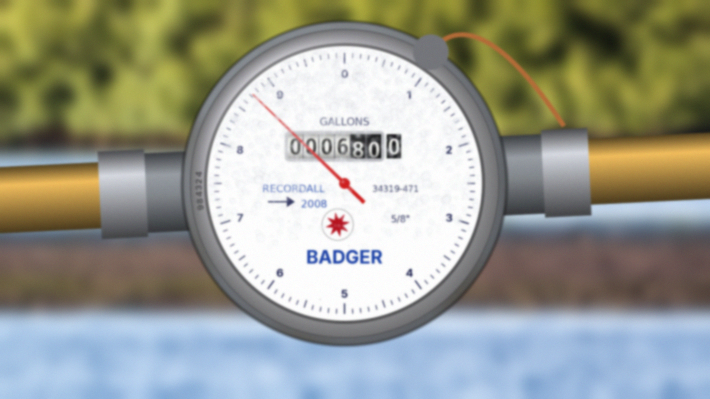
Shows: 6798.7 gal
